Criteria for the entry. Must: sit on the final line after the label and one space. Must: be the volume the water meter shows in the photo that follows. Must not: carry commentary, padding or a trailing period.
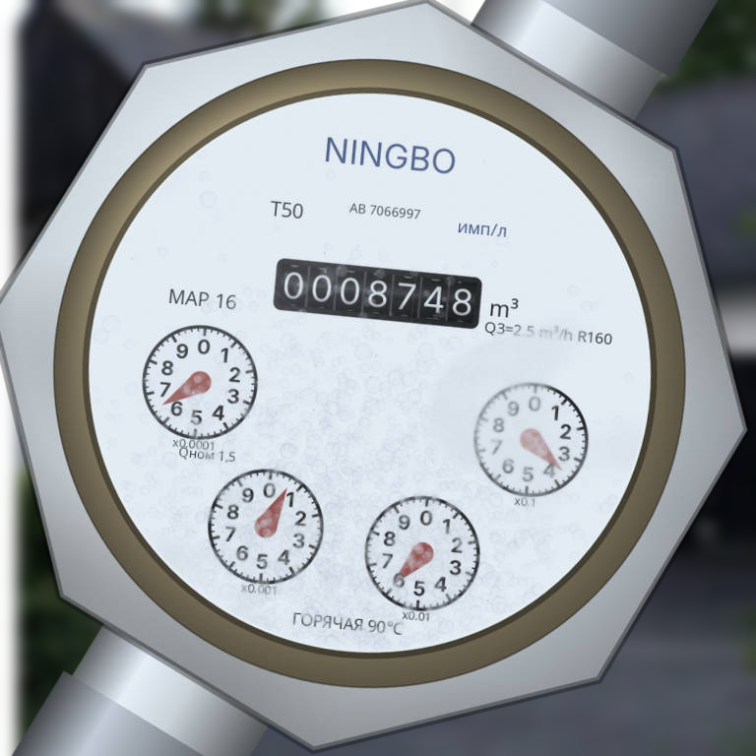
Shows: 8748.3606 m³
